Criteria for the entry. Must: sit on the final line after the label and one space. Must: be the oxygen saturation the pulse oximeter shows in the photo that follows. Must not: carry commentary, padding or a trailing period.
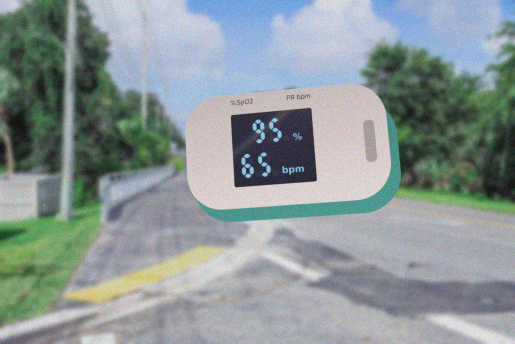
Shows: 95 %
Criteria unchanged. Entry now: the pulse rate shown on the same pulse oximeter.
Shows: 65 bpm
